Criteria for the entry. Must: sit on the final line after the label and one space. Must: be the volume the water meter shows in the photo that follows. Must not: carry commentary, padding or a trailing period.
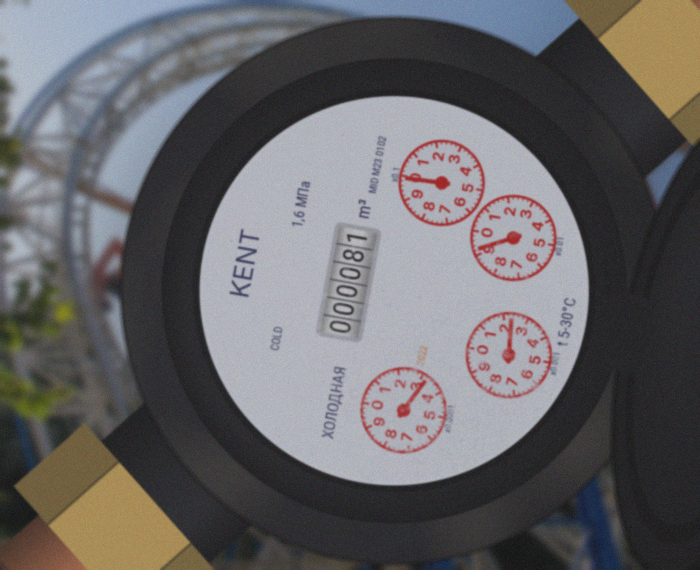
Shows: 80.9923 m³
